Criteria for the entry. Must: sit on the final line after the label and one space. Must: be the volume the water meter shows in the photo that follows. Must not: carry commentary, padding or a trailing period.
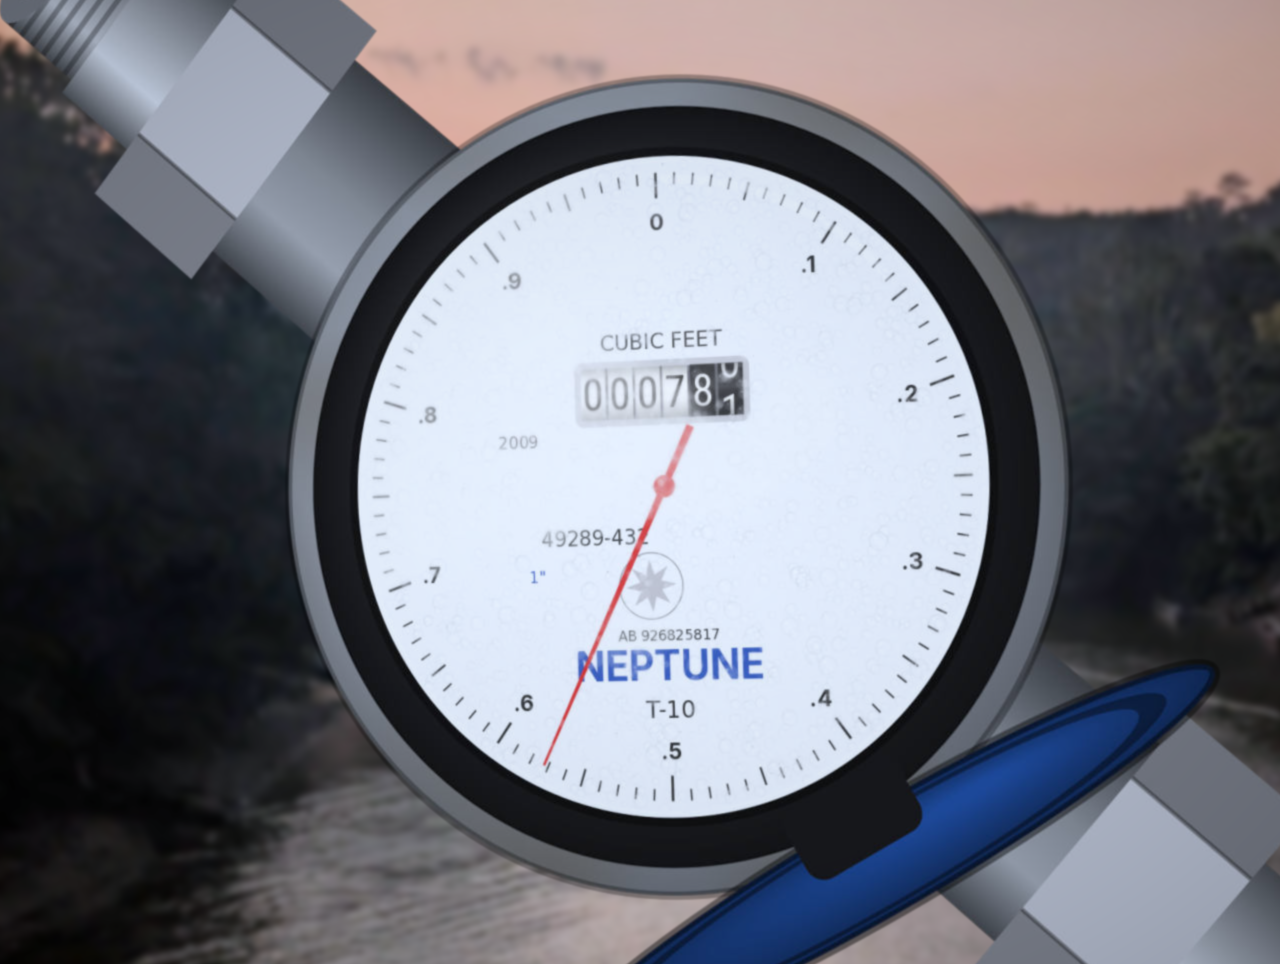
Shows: 780.57 ft³
